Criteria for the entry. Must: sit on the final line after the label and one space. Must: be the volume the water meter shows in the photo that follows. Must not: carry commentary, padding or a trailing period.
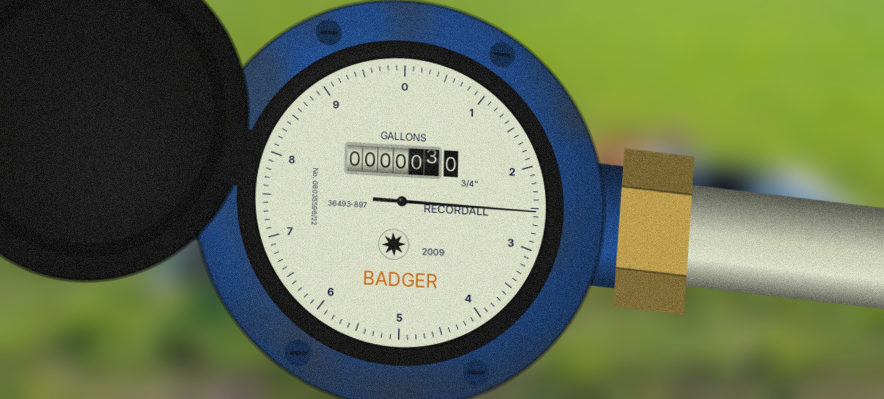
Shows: 32.5 gal
